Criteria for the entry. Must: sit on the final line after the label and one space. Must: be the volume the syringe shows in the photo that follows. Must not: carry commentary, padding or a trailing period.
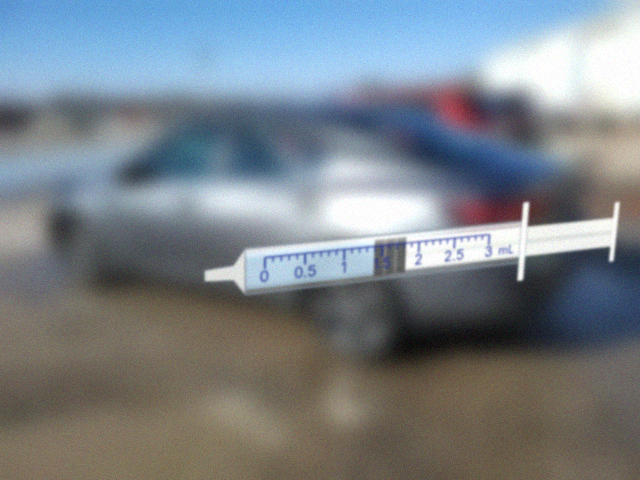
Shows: 1.4 mL
